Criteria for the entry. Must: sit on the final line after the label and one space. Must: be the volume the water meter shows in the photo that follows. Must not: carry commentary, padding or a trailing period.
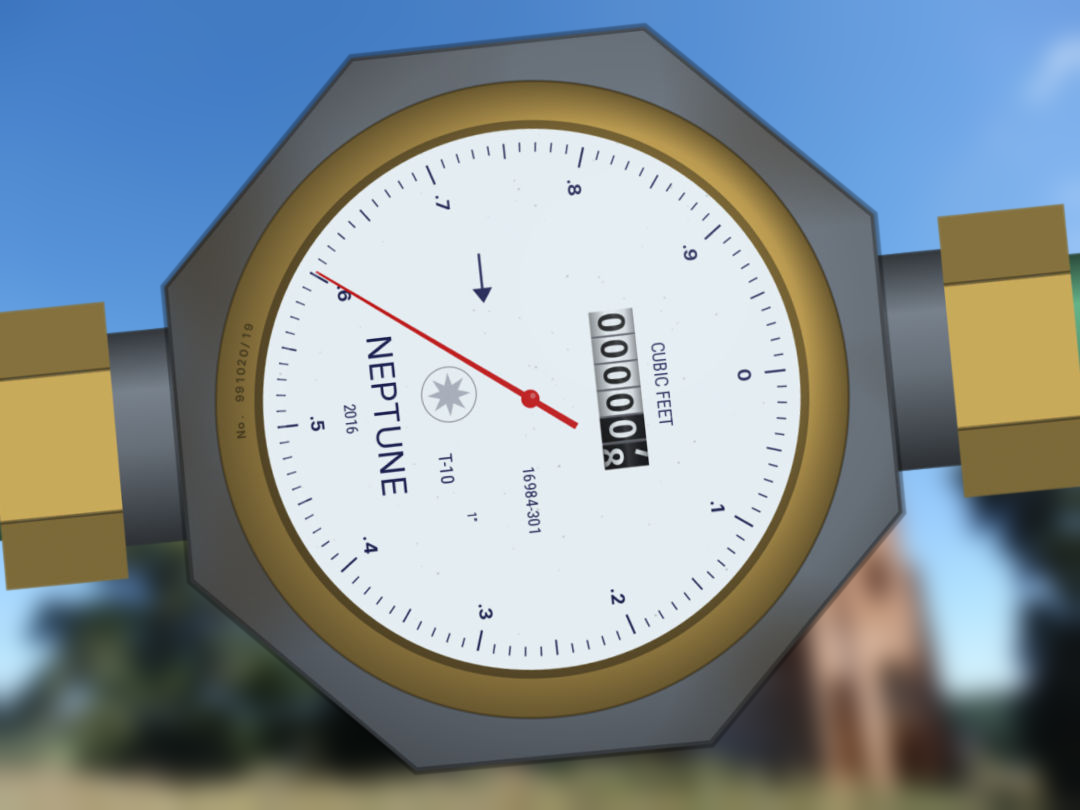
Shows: 7.60 ft³
